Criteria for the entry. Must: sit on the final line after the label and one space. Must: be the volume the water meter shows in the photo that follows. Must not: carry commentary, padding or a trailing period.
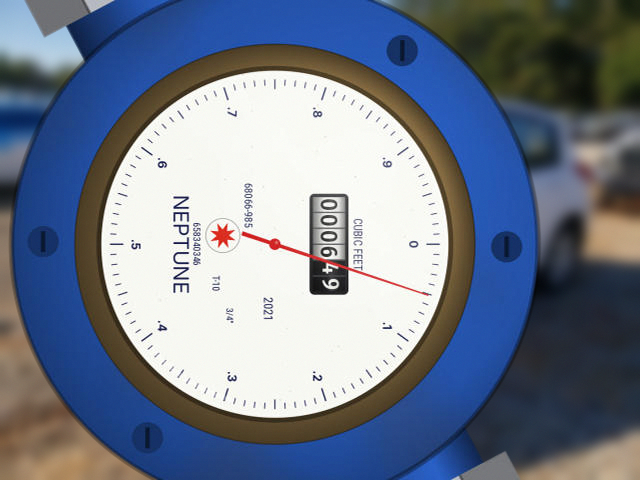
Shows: 649.05 ft³
